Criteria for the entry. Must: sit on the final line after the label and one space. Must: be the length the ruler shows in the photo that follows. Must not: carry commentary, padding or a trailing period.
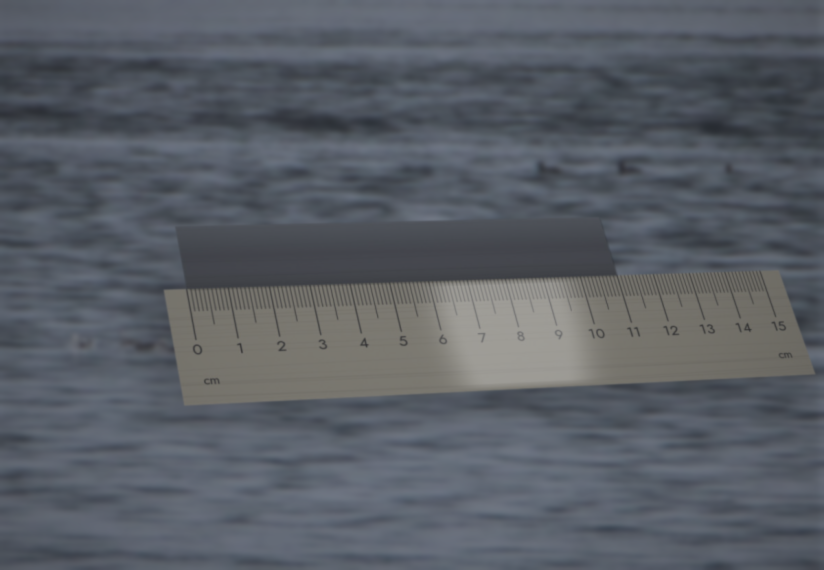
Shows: 11 cm
